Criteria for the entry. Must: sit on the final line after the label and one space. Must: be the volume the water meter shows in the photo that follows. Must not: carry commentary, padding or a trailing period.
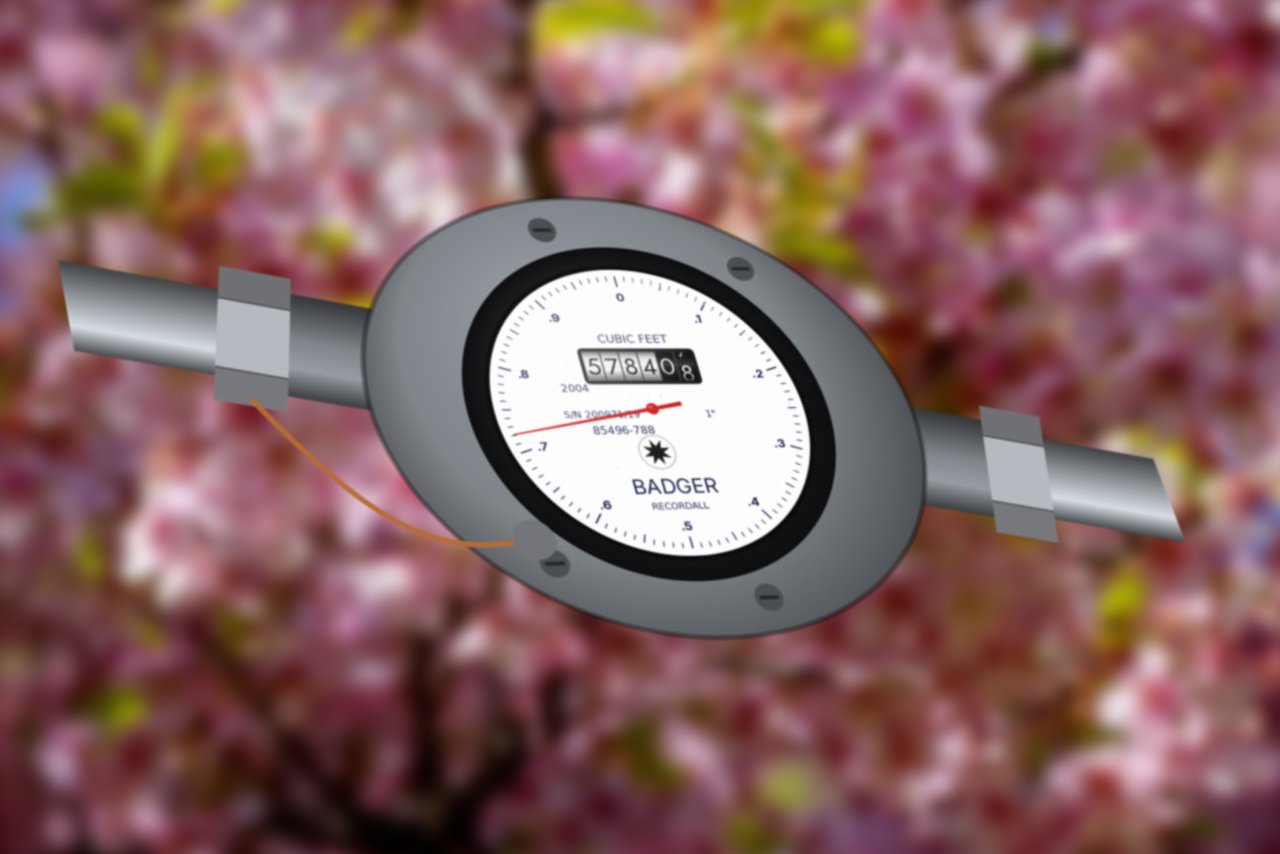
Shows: 578407.72 ft³
